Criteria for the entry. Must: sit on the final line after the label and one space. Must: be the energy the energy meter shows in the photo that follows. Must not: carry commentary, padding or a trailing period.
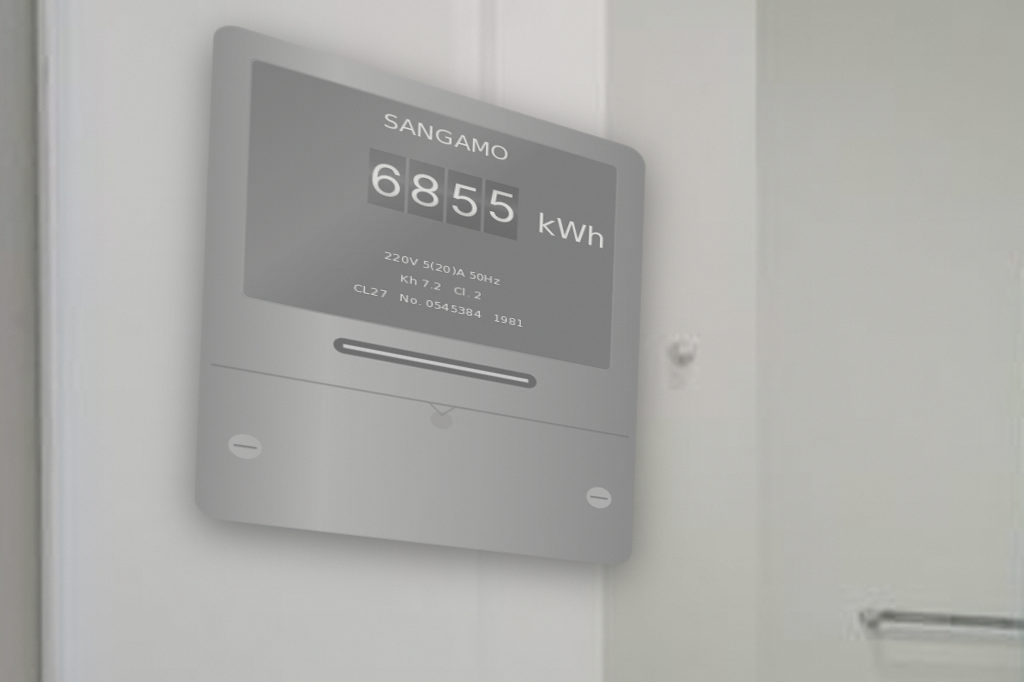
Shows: 6855 kWh
